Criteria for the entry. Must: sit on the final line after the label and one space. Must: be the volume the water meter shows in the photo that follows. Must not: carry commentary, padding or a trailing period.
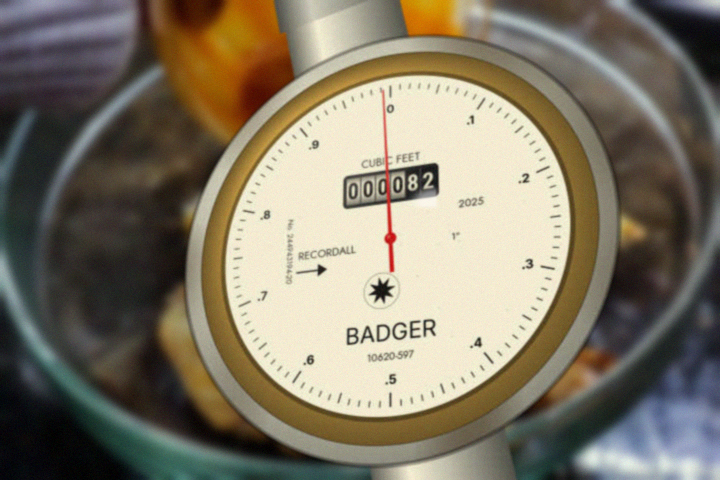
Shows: 81.99 ft³
